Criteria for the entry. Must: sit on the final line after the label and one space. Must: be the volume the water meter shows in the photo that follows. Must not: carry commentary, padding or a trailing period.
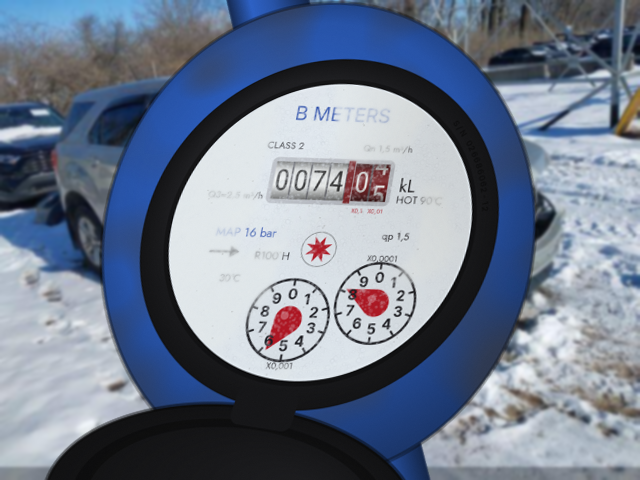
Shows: 74.0458 kL
